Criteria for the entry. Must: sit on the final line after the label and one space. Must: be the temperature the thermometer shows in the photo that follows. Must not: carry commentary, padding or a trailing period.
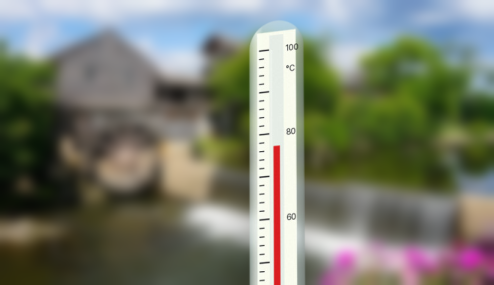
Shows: 77 °C
